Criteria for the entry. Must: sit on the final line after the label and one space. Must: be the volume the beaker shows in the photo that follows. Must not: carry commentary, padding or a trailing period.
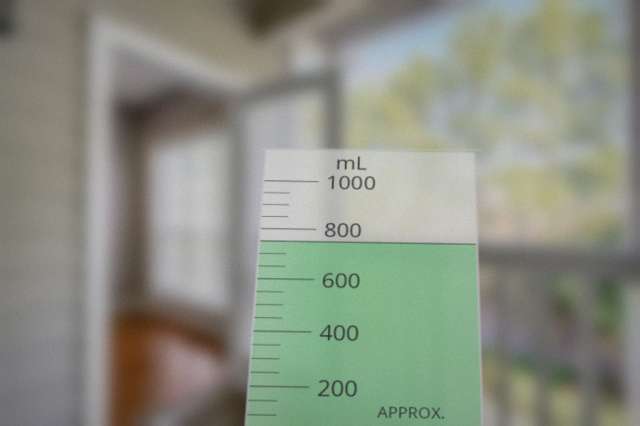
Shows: 750 mL
